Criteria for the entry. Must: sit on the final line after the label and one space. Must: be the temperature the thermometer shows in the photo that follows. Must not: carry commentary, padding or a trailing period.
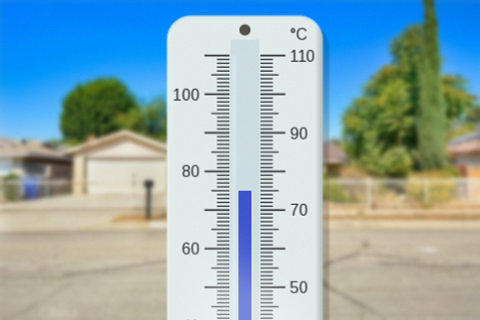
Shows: 75 °C
